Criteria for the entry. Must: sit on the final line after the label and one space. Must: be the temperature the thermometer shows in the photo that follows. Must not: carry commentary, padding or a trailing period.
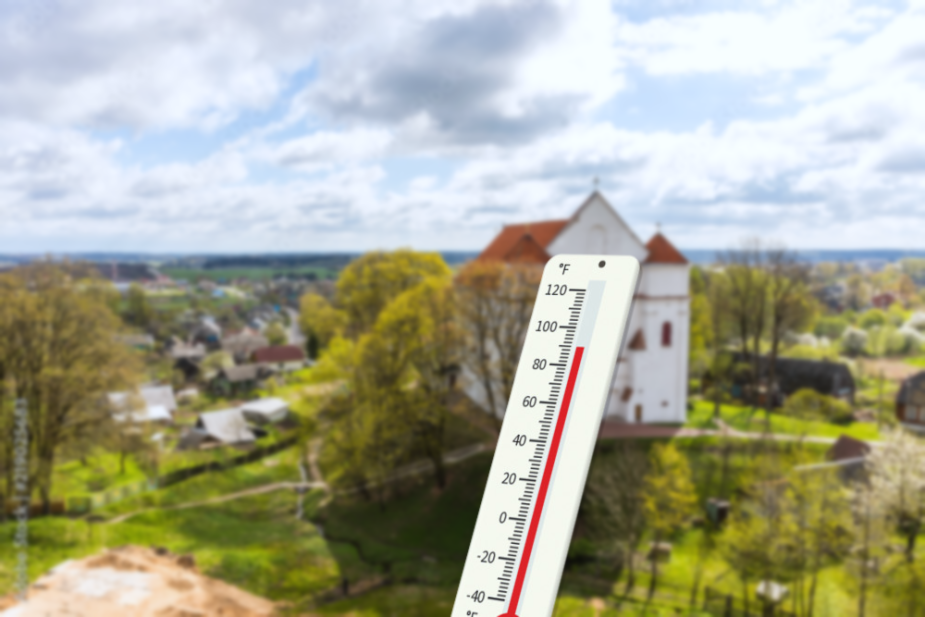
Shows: 90 °F
